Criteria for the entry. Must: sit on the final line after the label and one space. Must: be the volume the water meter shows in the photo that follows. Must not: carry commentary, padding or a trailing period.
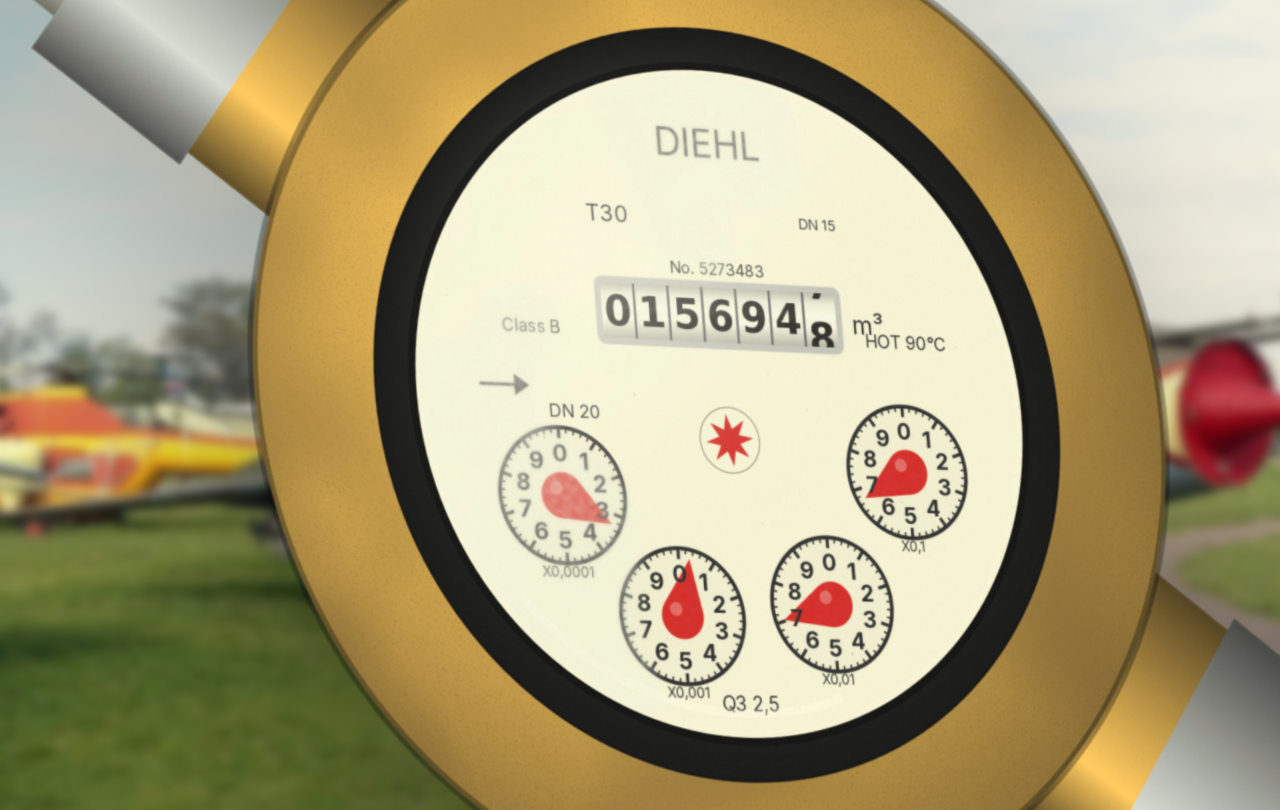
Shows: 156947.6703 m³
